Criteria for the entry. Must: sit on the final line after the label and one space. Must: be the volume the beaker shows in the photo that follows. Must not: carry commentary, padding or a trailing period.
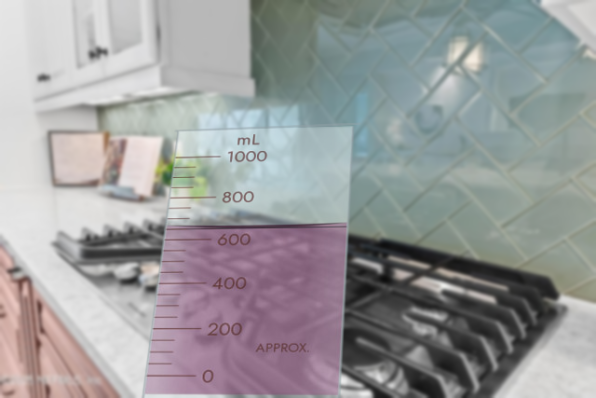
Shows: 650 mL
